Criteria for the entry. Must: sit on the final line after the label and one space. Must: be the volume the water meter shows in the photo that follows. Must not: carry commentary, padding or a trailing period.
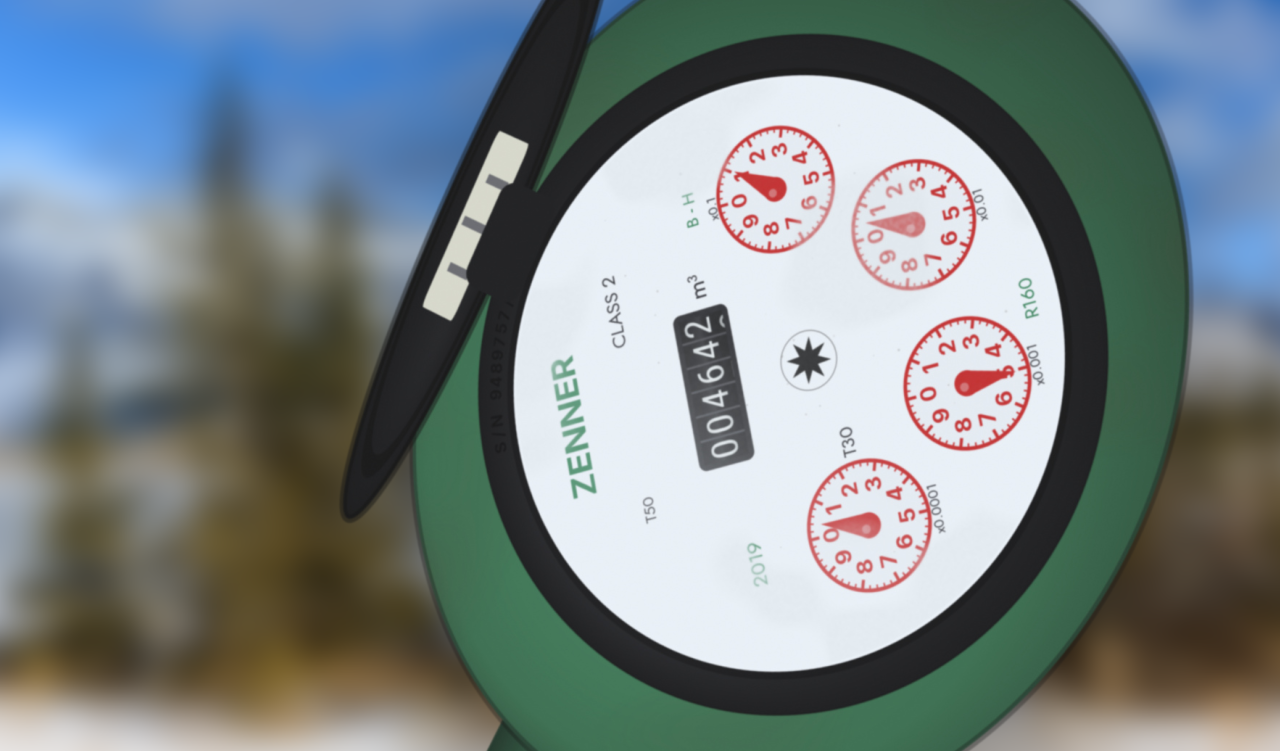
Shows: 4642.1050 m³
